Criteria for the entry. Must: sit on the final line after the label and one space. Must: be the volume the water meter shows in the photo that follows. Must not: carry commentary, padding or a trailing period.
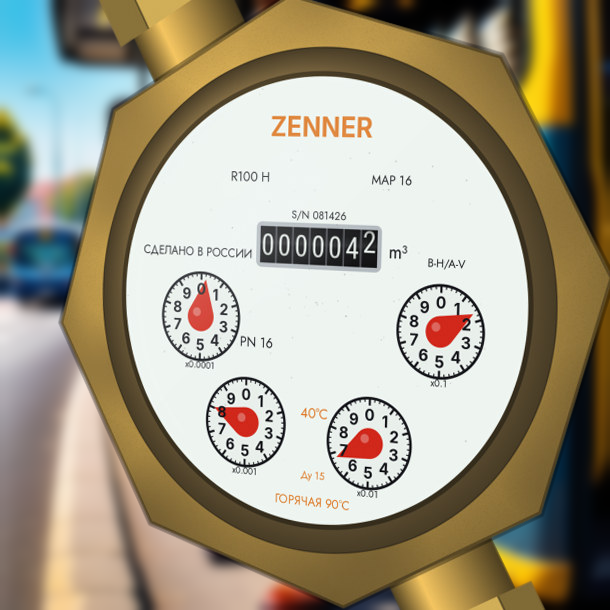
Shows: 42.1680 m³
